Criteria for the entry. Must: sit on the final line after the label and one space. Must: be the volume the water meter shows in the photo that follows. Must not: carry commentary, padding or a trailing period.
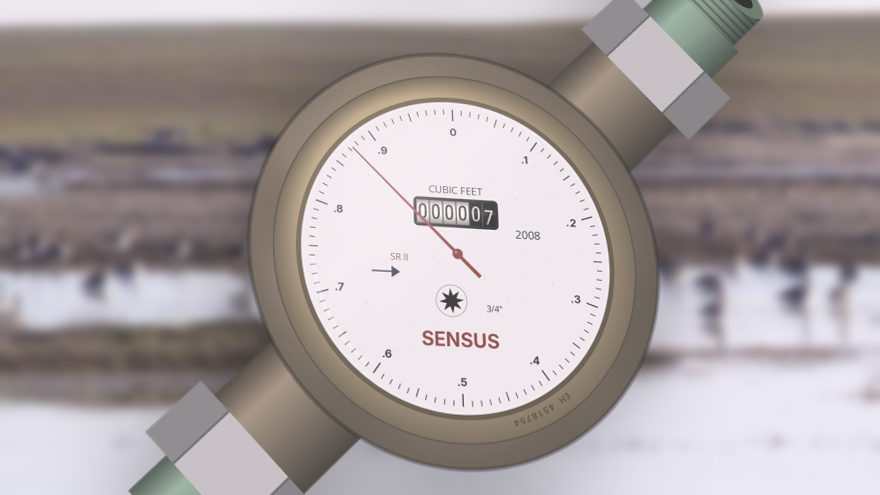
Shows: 6.87 ft³
